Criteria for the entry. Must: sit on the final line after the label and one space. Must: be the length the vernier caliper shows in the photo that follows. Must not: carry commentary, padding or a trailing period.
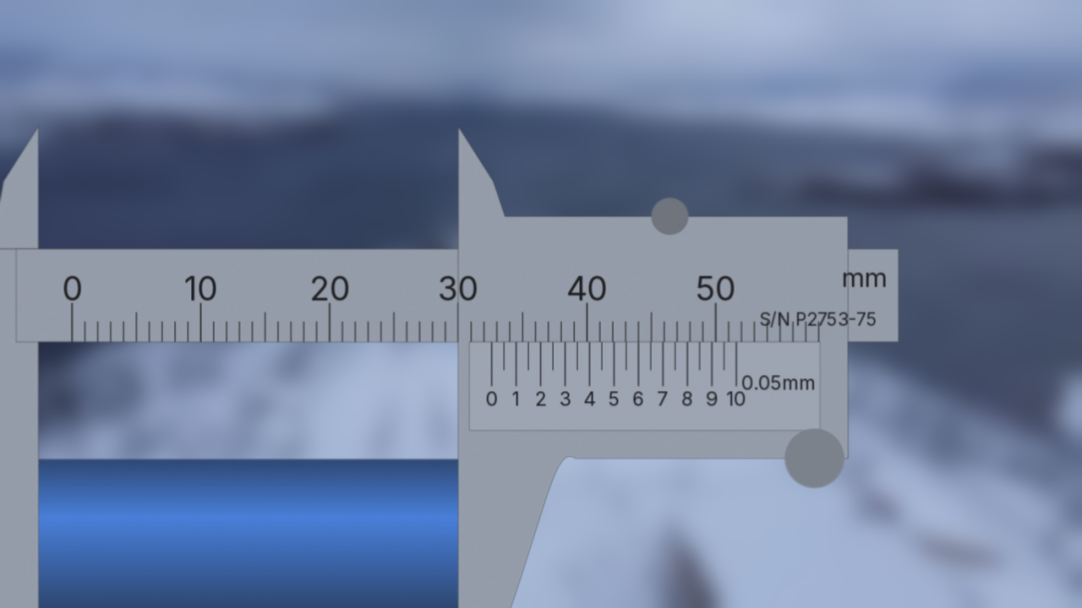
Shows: 32.6 mm
